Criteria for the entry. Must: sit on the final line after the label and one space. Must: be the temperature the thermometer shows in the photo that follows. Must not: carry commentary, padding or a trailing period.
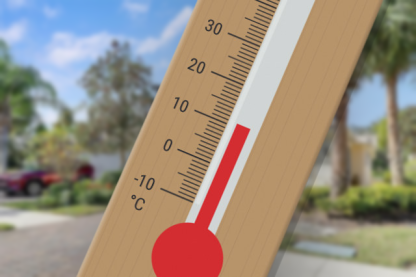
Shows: 11 °C
